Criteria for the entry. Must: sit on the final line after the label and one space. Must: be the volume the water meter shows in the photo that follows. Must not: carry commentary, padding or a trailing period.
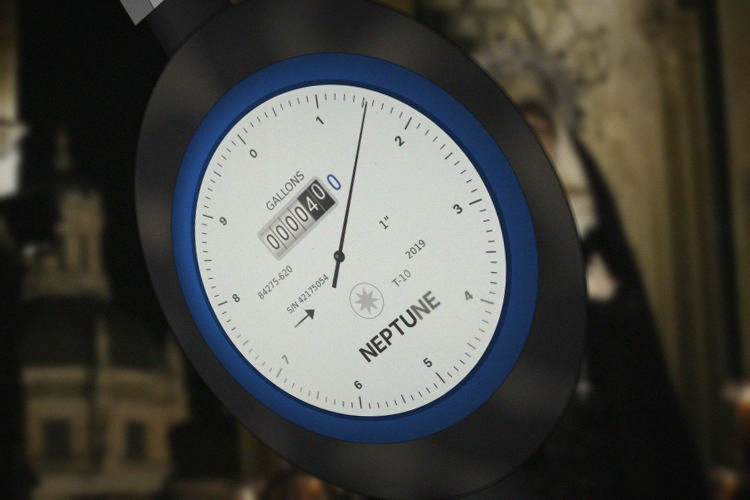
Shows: 401.5 gal
